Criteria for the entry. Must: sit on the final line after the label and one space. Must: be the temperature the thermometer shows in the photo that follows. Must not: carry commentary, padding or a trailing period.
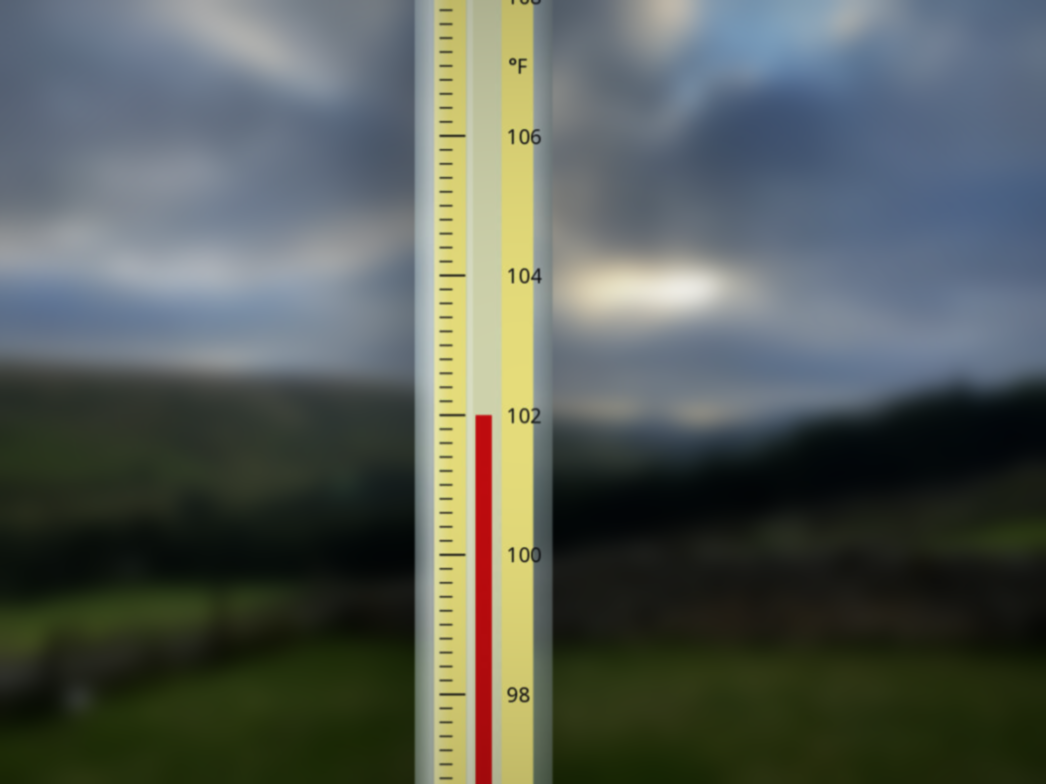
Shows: 102 °F
